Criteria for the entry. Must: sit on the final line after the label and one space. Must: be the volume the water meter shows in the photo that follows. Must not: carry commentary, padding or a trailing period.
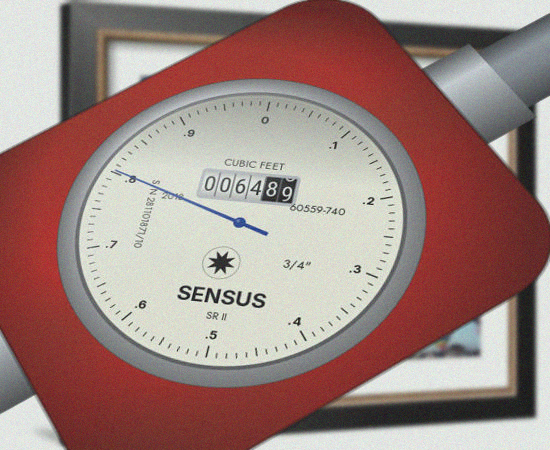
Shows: 6488.80 ft³
